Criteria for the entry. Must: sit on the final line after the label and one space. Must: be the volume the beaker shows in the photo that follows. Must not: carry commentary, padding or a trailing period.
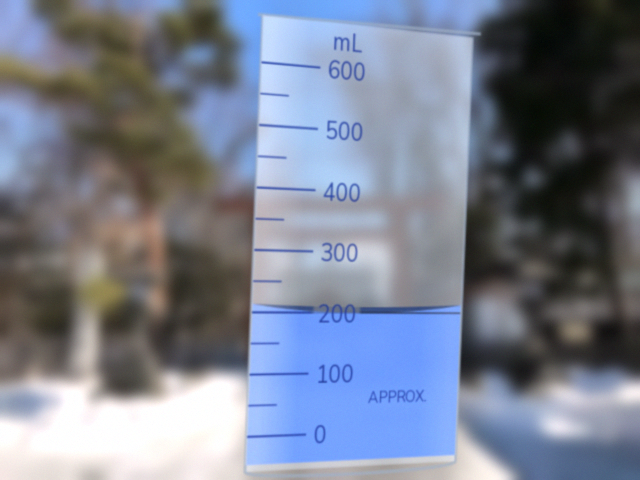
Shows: 200 mL
